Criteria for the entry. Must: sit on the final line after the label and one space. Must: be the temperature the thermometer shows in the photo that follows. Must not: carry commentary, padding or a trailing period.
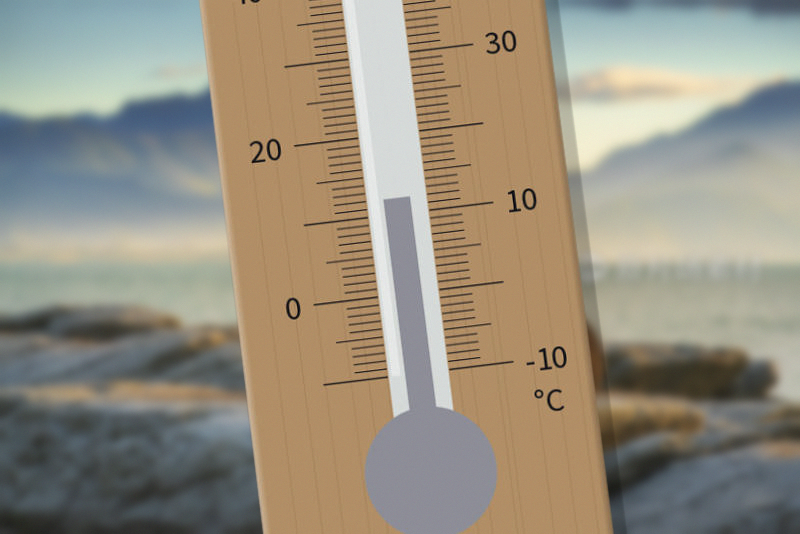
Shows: 12 °C
